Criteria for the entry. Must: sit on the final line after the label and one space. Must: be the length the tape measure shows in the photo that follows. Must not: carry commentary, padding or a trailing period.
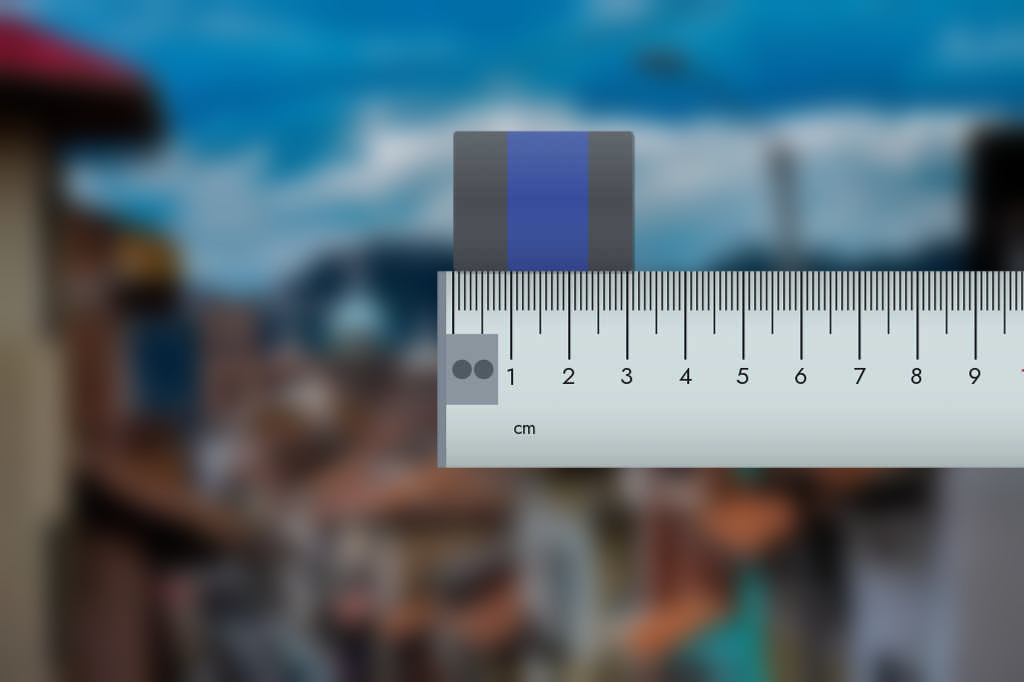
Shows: 3.1 cm
